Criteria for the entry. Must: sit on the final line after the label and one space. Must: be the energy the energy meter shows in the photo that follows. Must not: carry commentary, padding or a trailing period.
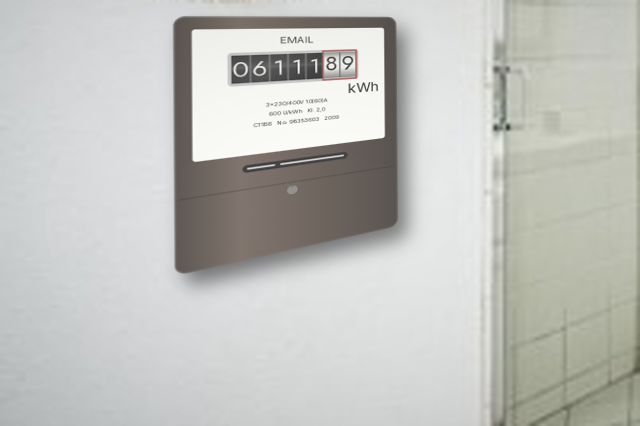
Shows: 6111.89 kWh
